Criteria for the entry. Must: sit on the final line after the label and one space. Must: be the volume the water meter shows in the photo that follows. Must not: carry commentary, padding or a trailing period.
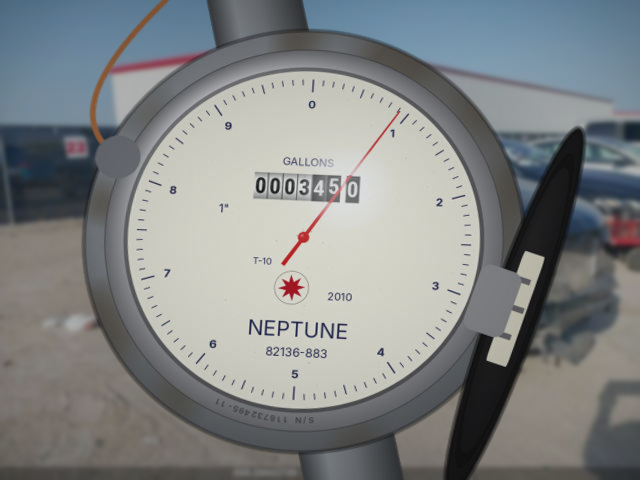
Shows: 3450.9 gal
